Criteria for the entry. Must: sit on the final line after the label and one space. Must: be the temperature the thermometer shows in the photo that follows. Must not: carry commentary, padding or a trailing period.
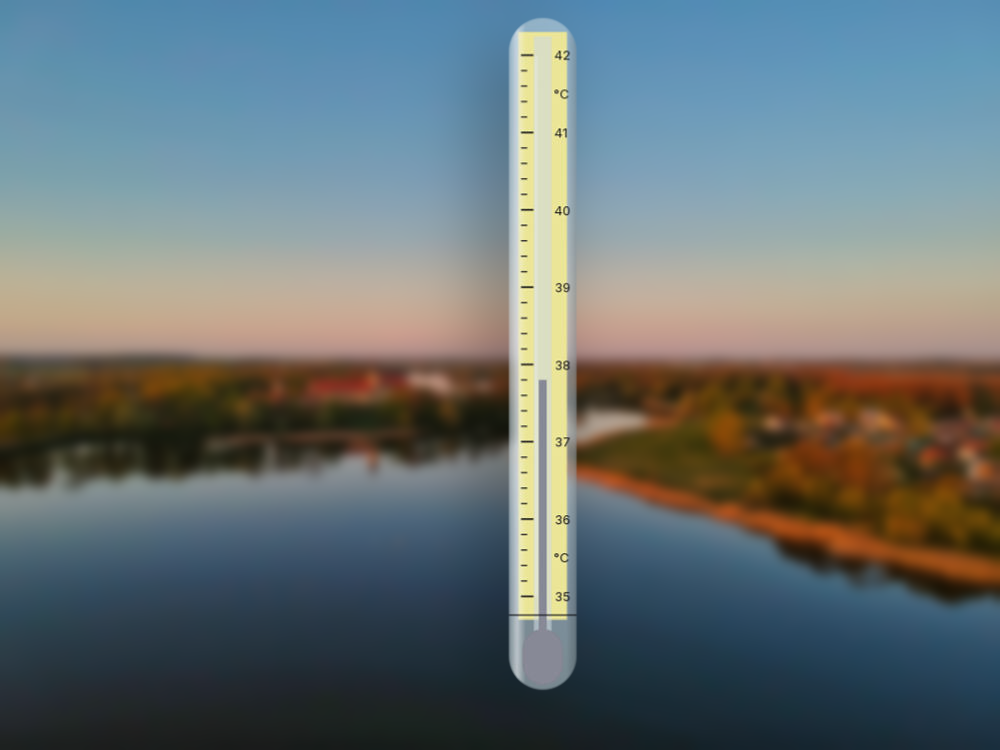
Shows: 37.8 °C
